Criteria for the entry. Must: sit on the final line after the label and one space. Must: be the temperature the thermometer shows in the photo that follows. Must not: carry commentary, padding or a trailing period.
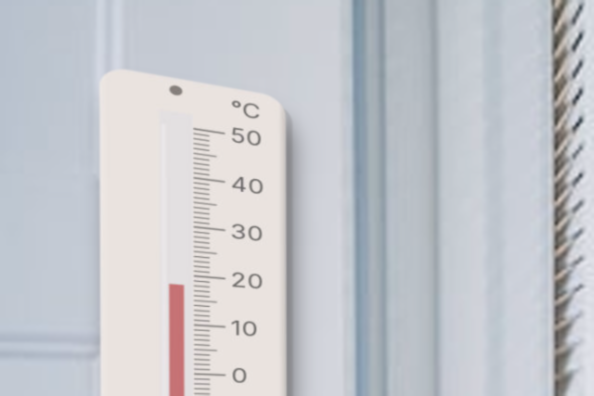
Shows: 18 °C
